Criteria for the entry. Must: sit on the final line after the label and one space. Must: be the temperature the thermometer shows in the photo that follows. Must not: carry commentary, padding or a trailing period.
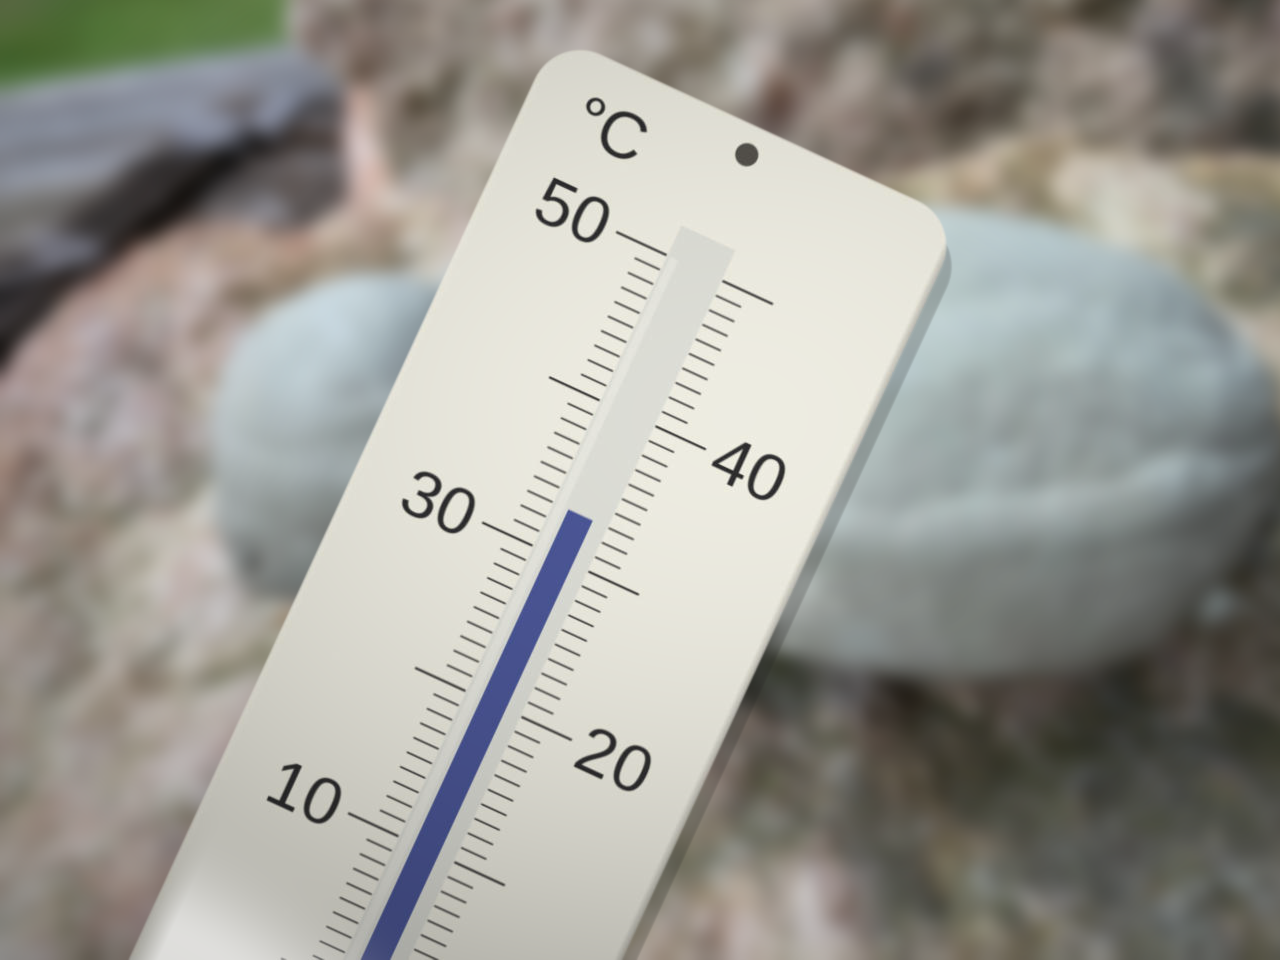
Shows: 33 °C
